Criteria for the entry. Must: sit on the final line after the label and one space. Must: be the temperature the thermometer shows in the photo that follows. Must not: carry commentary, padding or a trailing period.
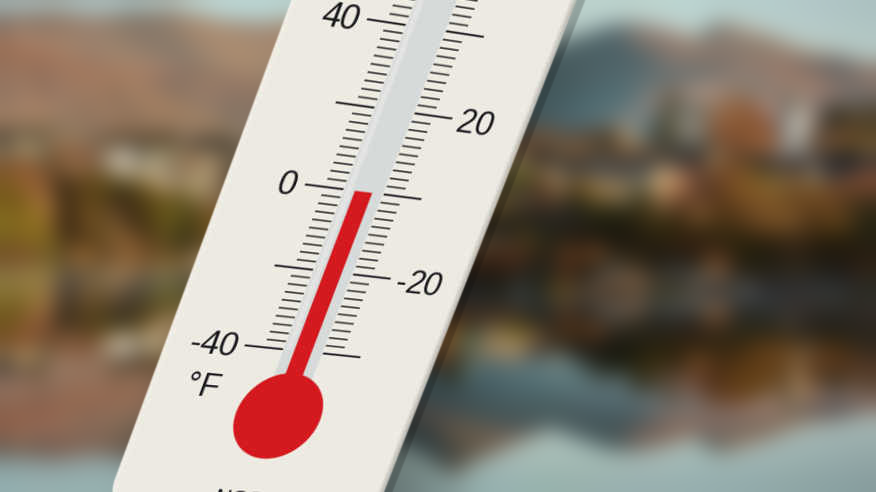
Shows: 0 °F
